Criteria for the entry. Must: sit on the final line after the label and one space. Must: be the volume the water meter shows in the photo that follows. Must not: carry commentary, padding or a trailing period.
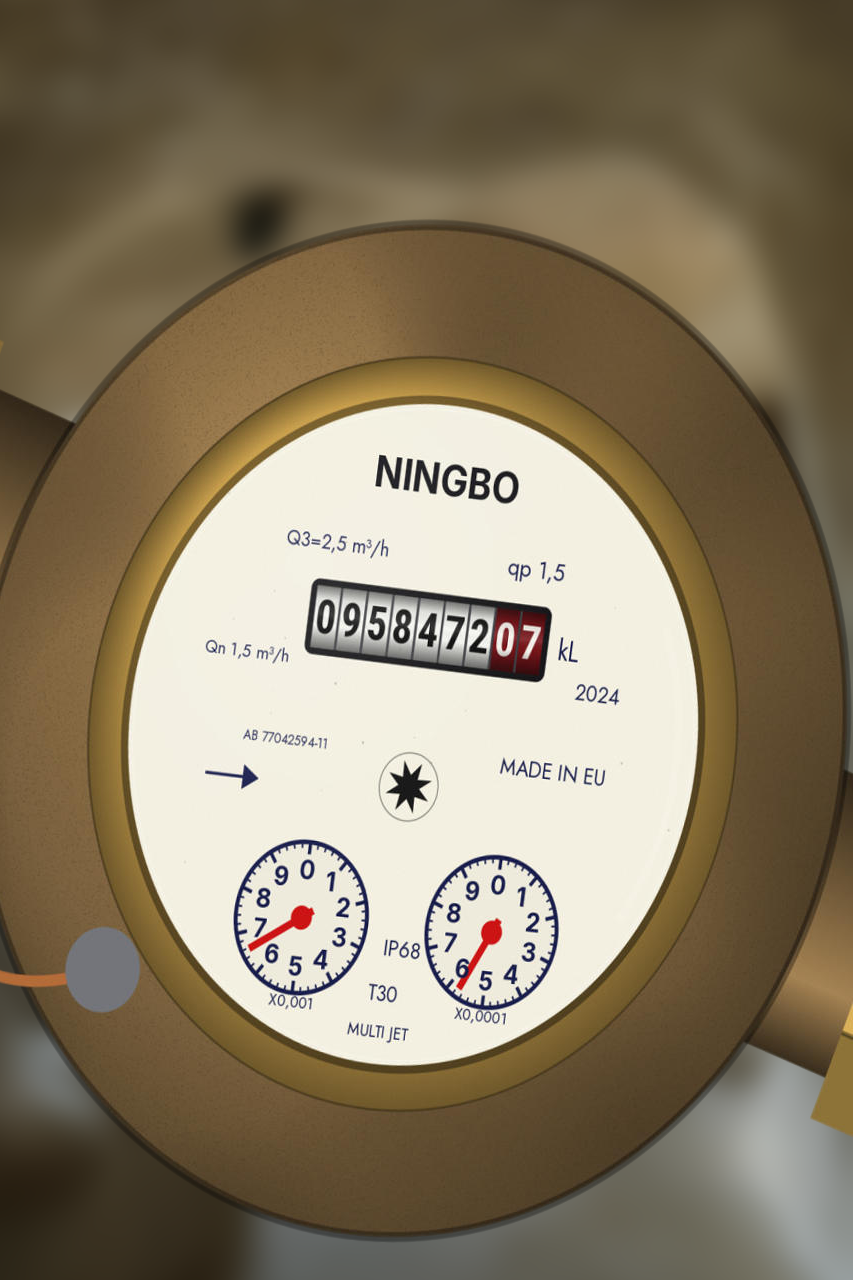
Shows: 958472.0765 kL
